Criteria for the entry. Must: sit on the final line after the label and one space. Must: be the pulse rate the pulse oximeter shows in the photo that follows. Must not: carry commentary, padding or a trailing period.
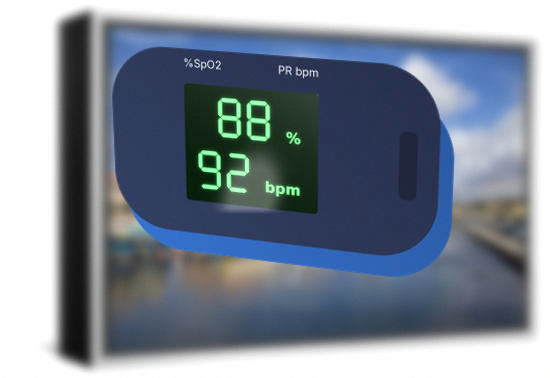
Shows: 92 bpm
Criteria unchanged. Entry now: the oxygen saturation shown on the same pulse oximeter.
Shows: 88 %
